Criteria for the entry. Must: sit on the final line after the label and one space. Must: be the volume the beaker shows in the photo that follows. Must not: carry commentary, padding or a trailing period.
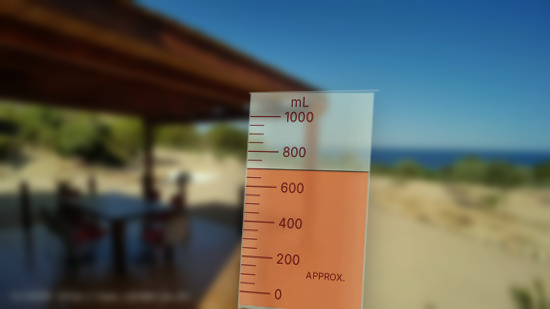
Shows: 700 mL
